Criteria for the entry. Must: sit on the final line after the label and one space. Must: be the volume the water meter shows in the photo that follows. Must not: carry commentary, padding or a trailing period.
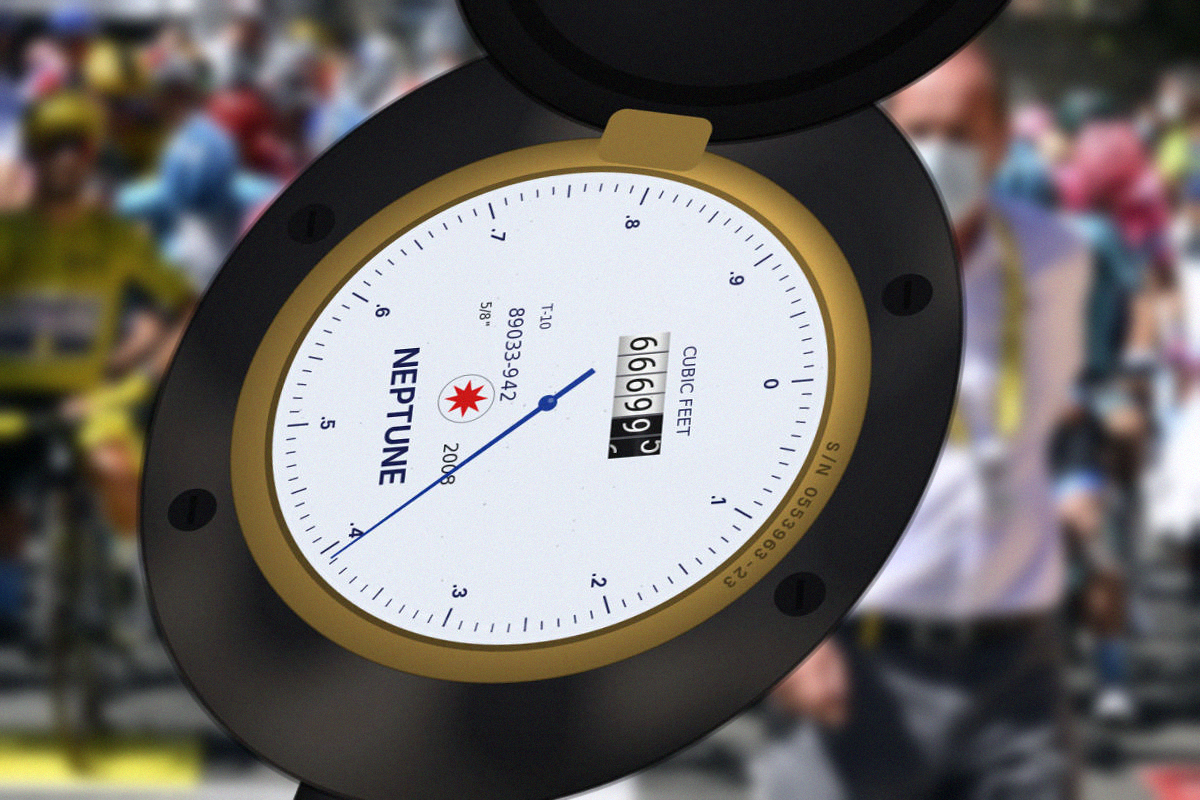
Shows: 666995.39 ft³
